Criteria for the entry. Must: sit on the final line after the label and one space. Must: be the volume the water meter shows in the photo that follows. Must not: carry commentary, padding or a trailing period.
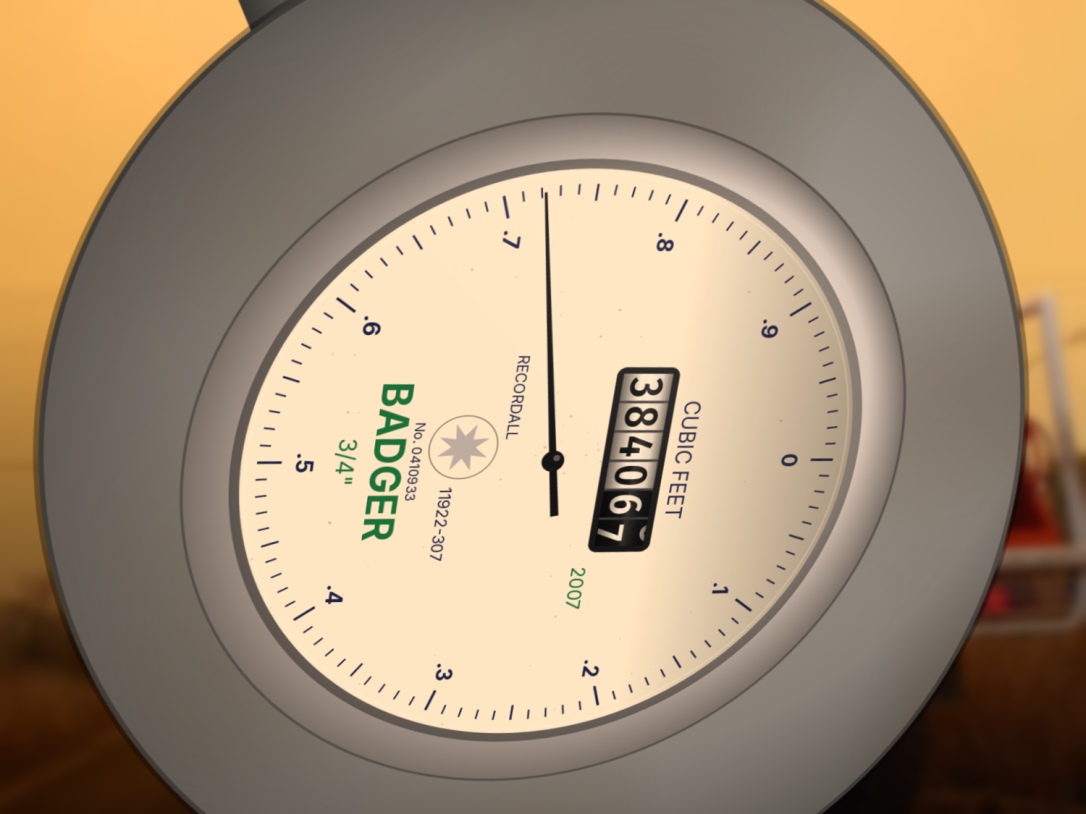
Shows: 384066.72 ft³
